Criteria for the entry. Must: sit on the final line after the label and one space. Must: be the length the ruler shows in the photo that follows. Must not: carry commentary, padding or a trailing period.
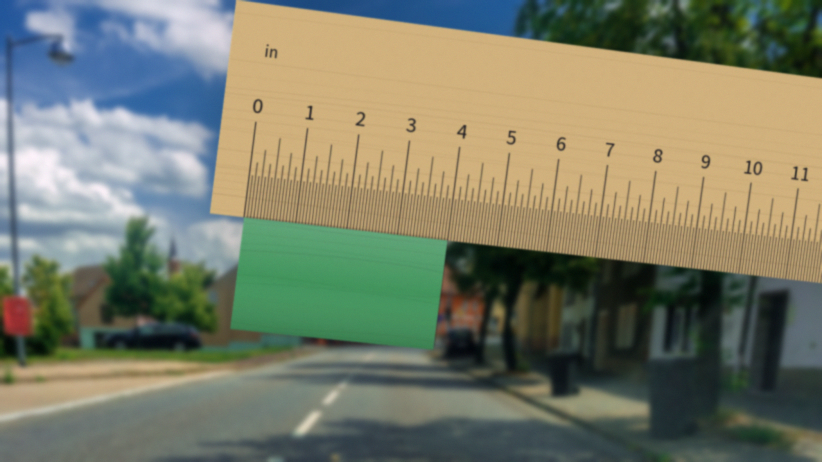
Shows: 4 in
